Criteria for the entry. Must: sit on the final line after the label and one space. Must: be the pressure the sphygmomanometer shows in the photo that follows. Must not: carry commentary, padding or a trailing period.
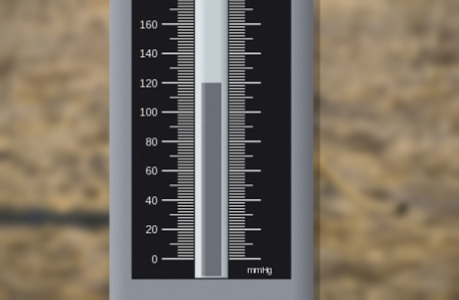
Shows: 120 mmHg
